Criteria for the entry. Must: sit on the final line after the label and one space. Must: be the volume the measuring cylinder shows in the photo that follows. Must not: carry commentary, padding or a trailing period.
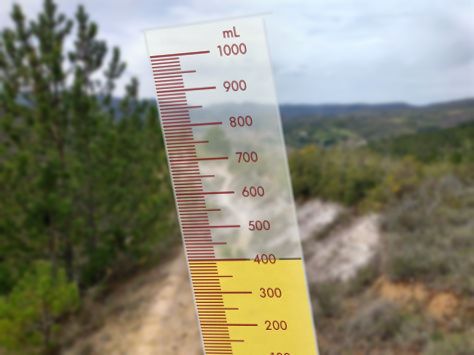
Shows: 400 mL
